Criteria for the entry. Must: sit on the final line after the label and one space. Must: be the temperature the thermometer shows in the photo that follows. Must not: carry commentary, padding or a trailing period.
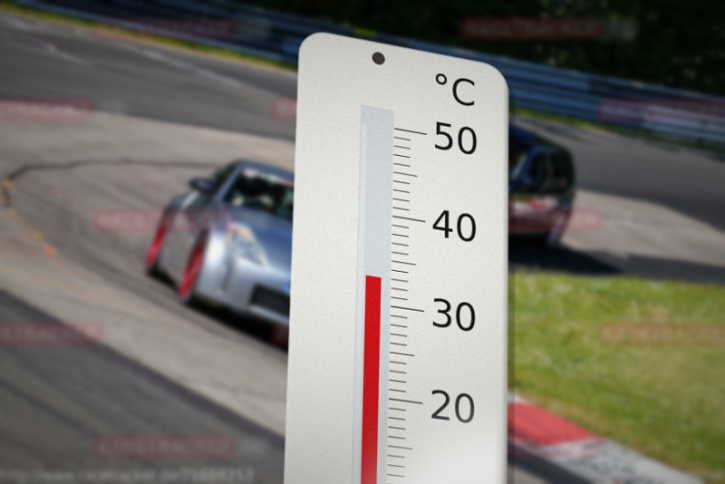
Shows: 33 °C
